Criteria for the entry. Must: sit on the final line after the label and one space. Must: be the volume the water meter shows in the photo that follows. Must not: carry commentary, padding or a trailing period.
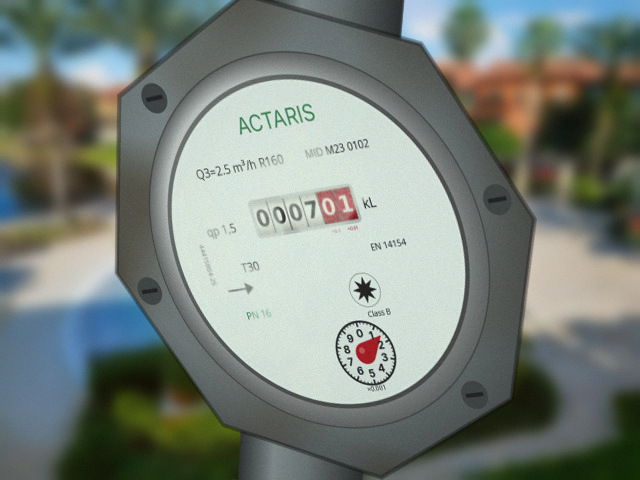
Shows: 7.011 kL
